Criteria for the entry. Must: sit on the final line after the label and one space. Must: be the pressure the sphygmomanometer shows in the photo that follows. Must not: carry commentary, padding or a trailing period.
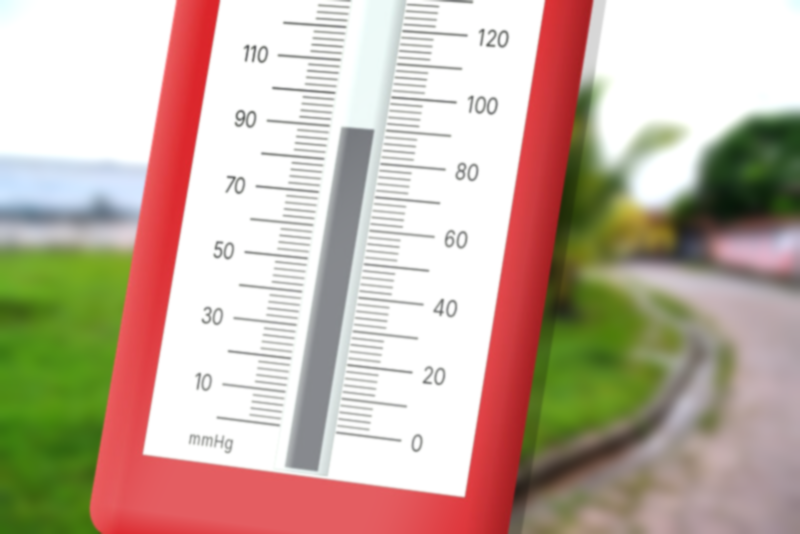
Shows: 90 mmHg
